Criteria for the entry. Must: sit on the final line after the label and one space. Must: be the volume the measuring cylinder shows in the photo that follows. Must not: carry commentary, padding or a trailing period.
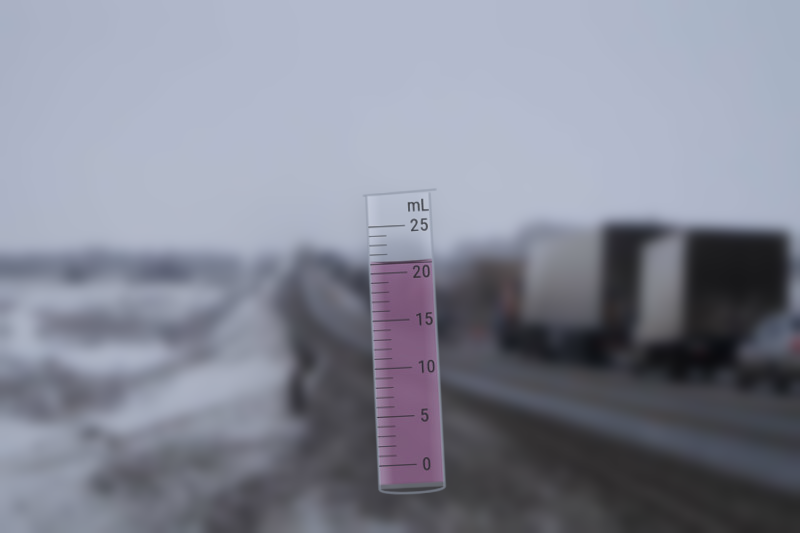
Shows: 21 mL
